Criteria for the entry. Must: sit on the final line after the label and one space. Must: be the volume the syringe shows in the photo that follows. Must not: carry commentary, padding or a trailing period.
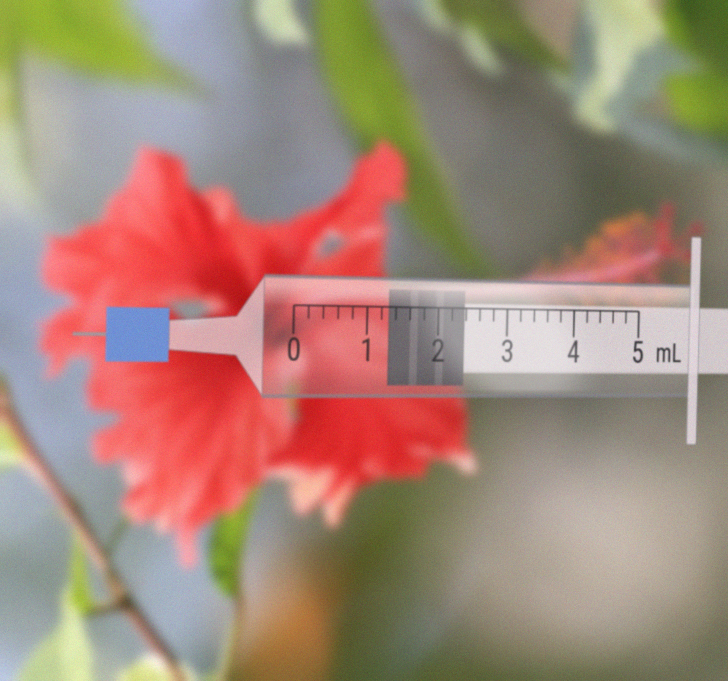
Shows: 1.3 mL
